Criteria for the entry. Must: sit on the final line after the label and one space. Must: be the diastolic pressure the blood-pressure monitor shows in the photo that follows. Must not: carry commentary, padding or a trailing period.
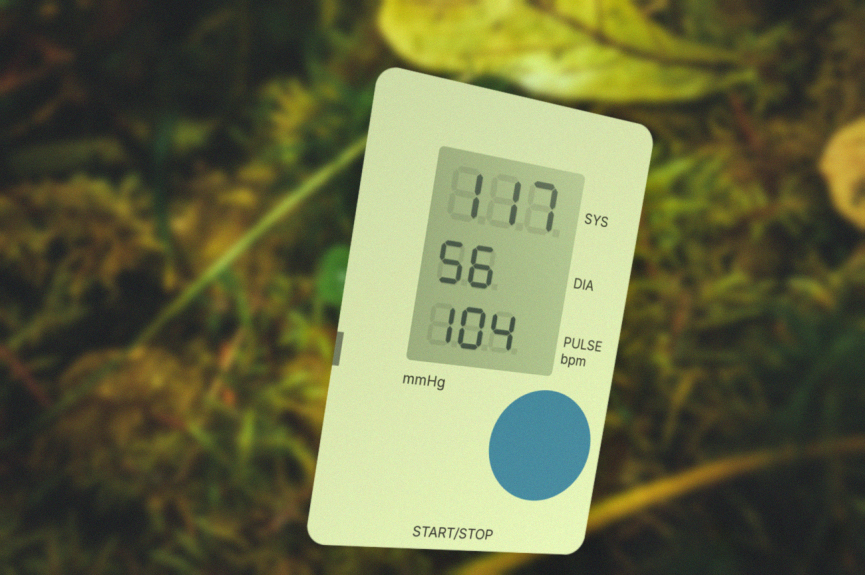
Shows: 56 mmHg
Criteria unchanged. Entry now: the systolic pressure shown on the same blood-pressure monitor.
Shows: 117 mmHg
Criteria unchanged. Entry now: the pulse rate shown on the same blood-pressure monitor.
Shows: 104 bpm
